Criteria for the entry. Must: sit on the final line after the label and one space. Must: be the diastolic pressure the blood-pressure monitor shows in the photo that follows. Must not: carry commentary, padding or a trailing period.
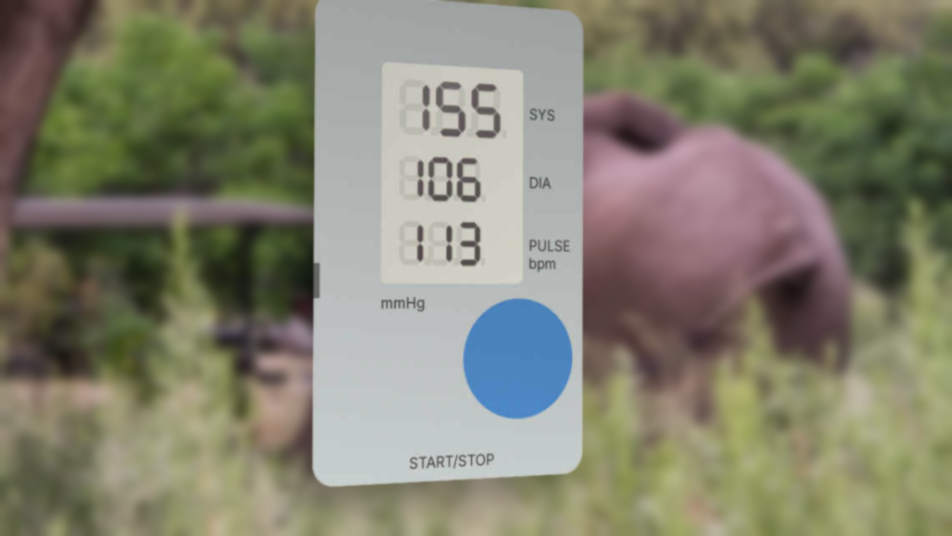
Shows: 106 mmHg
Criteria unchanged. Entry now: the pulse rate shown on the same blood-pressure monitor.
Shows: 113 bpm
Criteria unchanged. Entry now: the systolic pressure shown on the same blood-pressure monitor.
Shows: 155 mmHg
